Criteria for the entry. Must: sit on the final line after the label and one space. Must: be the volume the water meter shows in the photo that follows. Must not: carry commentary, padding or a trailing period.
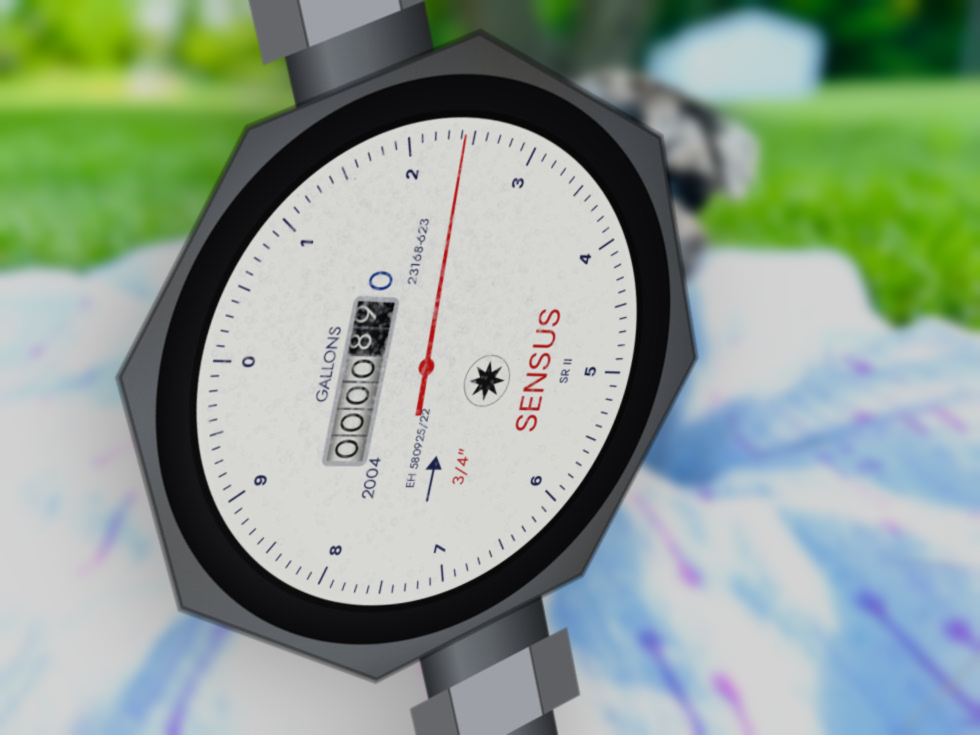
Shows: 892.4 gal
